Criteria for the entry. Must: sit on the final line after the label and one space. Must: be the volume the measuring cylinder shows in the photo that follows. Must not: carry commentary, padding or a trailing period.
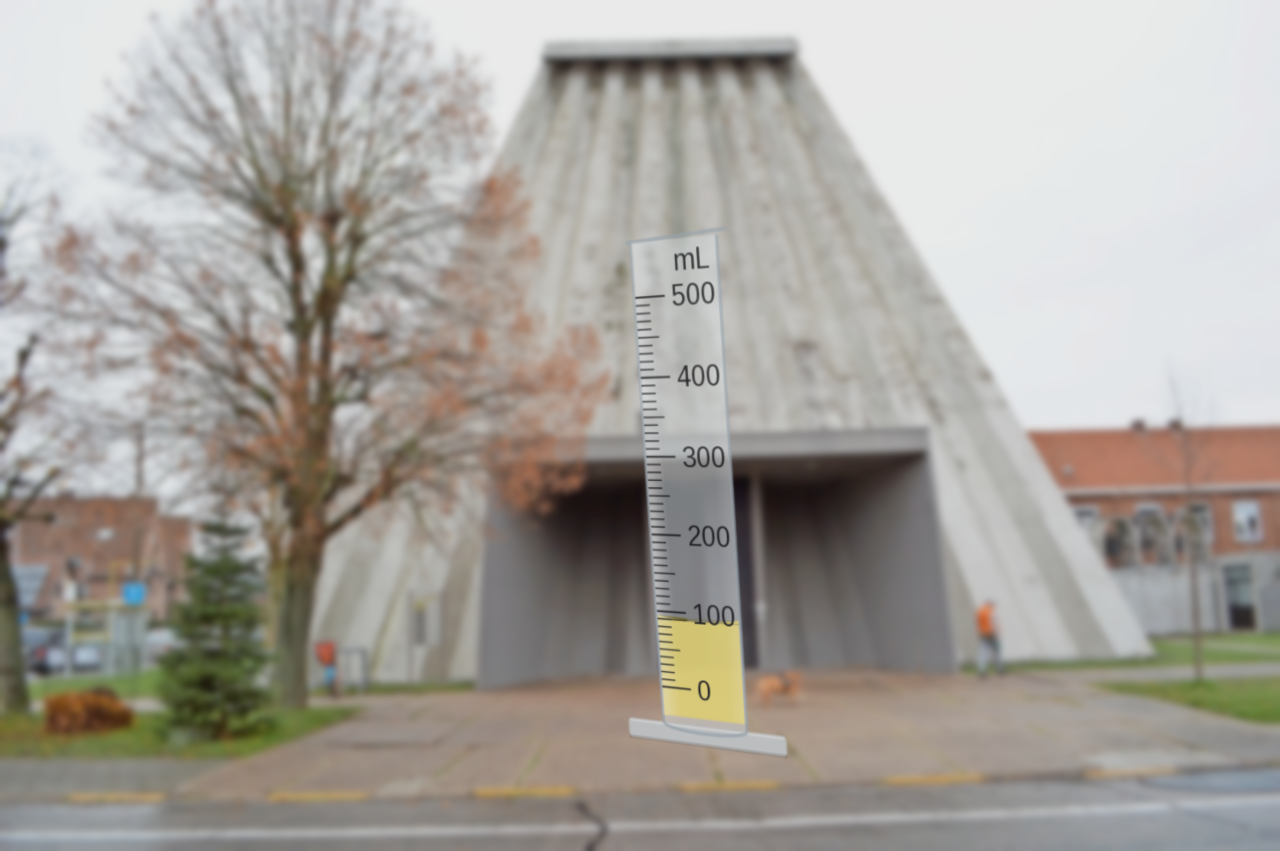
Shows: 90 mL
